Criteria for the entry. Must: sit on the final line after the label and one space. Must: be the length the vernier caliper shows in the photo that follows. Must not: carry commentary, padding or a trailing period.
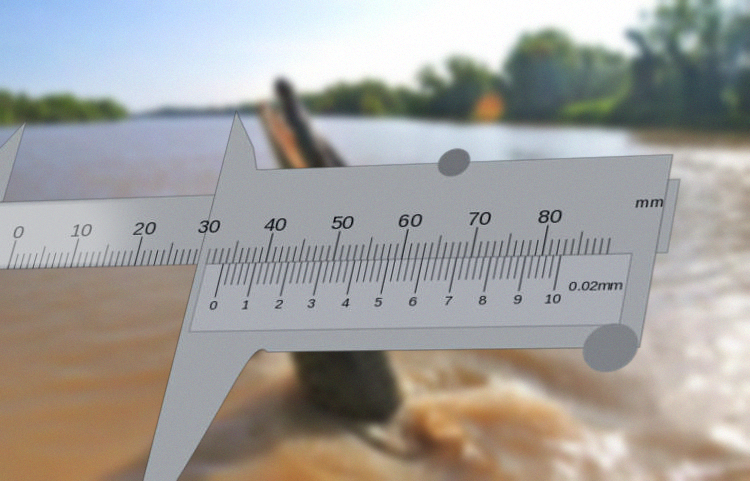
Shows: 33.6 mm
